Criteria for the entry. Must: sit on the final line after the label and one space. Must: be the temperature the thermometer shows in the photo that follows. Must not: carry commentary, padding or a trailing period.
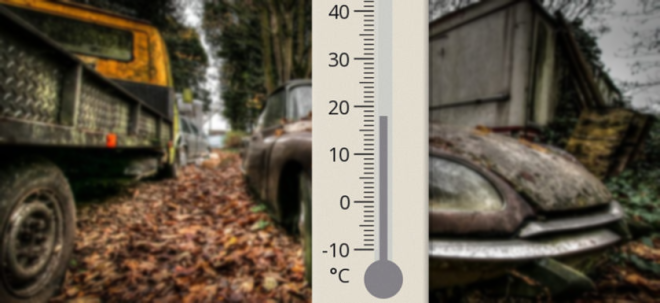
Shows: 18 °C
